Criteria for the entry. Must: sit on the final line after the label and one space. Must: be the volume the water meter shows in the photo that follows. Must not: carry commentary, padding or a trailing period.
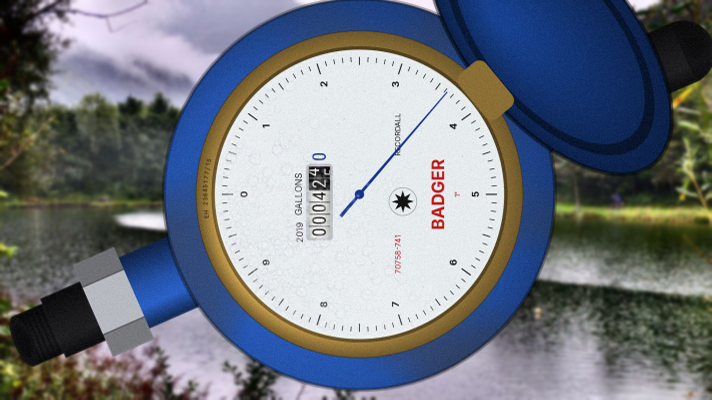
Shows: 4243.6 gal
